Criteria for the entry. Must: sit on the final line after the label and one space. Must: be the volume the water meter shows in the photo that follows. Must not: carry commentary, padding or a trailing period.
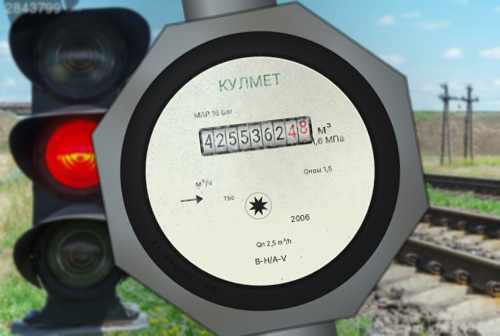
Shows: 4255362.48 m³
